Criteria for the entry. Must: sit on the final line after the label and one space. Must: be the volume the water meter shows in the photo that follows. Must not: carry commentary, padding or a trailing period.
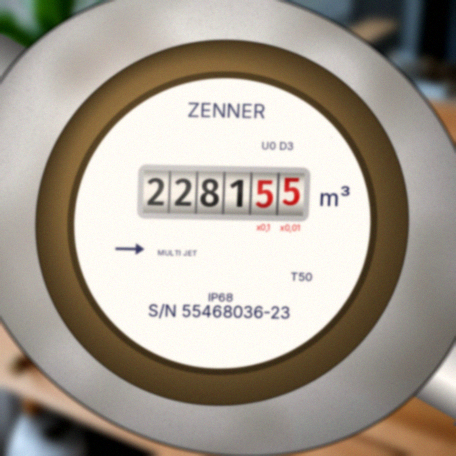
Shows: 2281.55 m³
